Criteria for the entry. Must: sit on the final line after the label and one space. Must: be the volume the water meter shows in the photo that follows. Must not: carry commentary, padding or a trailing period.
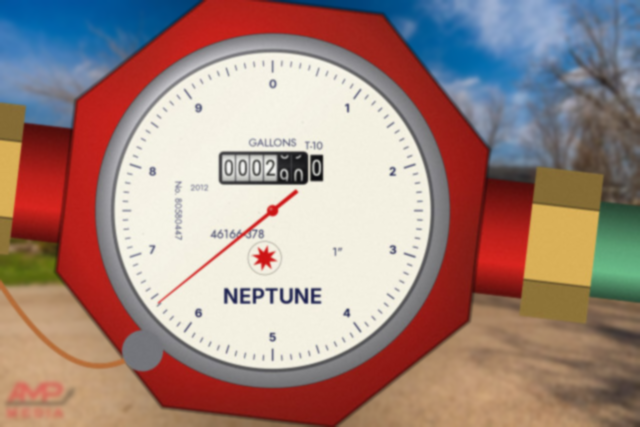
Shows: 2896.4 gal
